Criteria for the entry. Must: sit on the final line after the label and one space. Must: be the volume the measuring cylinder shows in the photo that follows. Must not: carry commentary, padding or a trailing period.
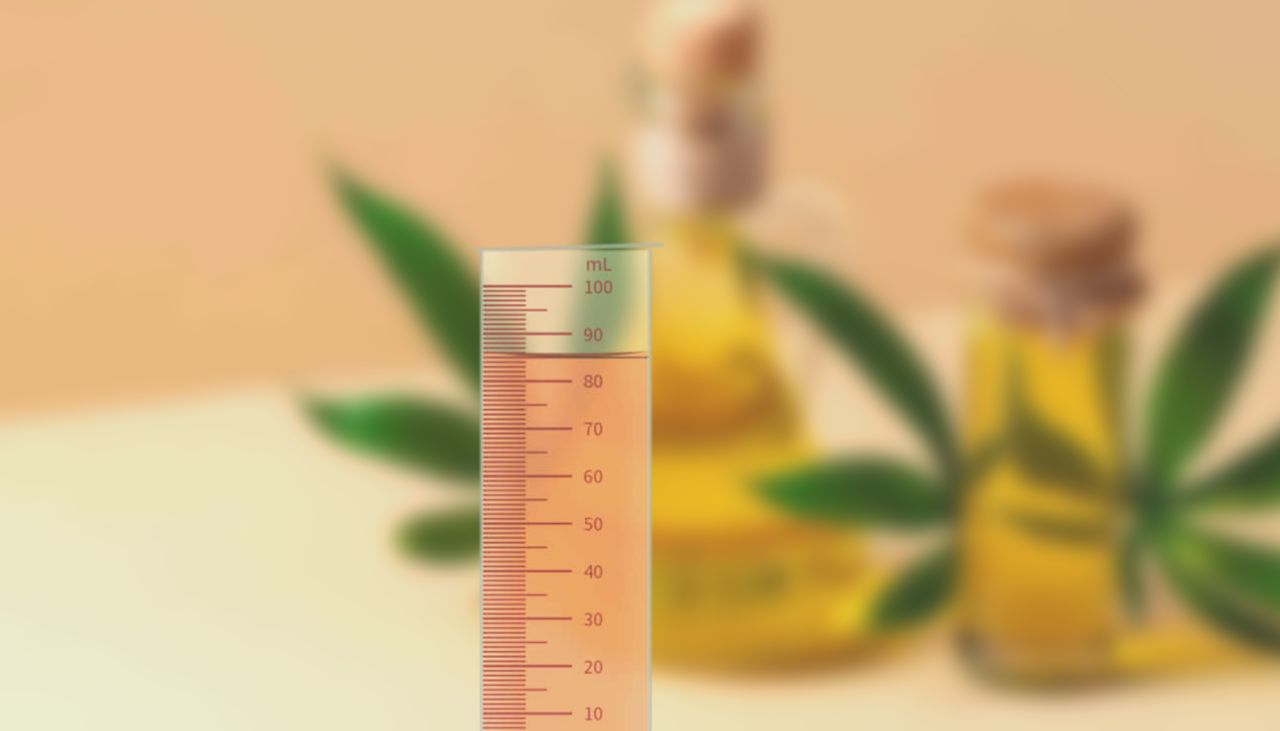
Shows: 85 mL
